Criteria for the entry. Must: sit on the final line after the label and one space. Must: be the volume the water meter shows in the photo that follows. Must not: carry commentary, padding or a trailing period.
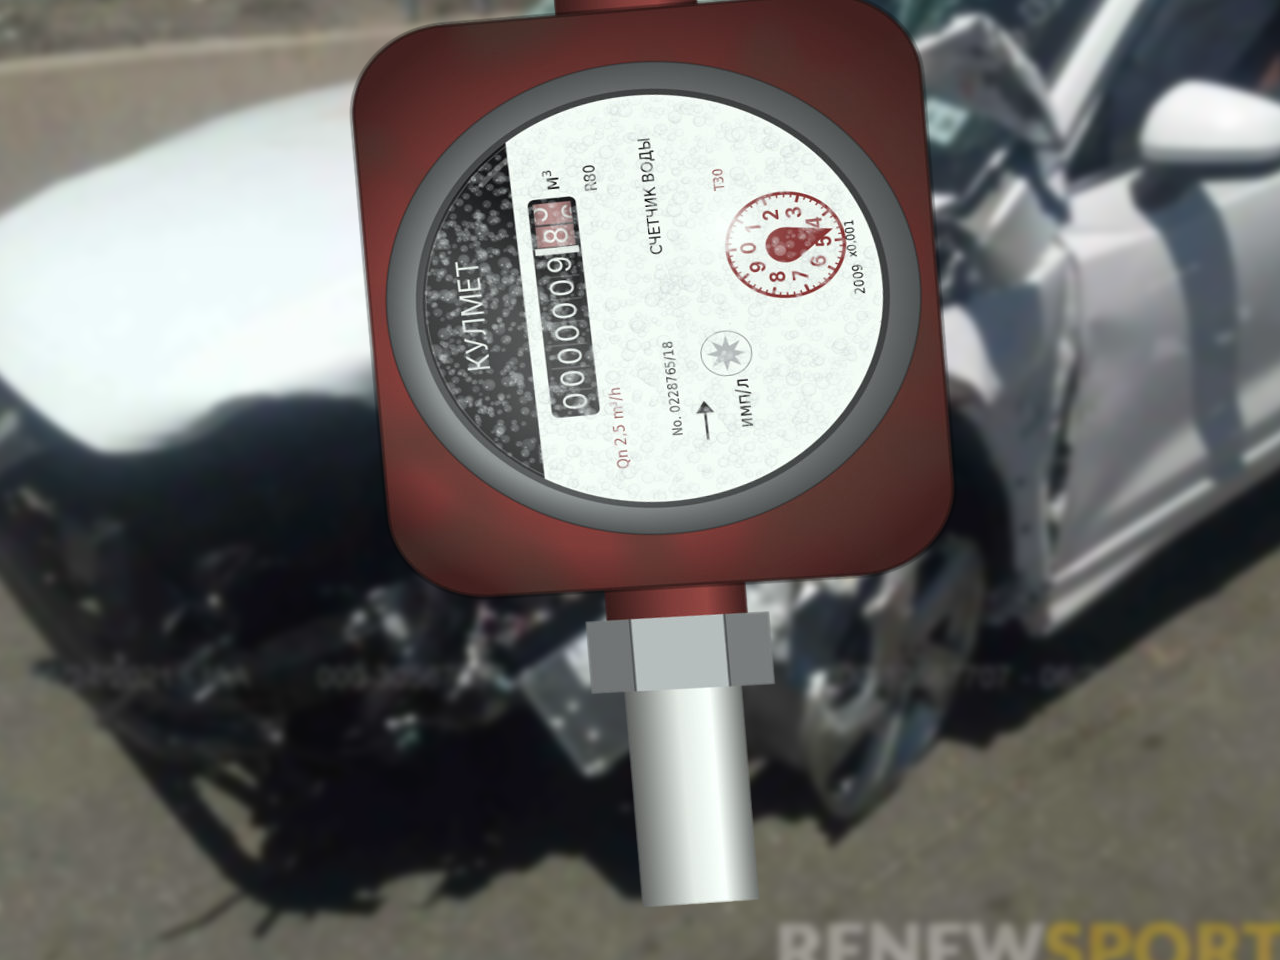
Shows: 9.854 m³
